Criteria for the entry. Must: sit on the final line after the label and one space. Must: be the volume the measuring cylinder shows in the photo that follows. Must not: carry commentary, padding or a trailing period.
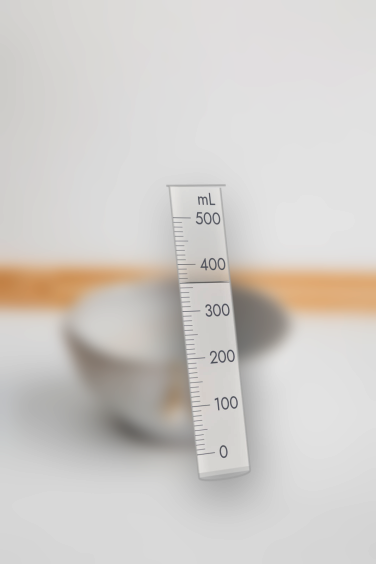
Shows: 360 mL
